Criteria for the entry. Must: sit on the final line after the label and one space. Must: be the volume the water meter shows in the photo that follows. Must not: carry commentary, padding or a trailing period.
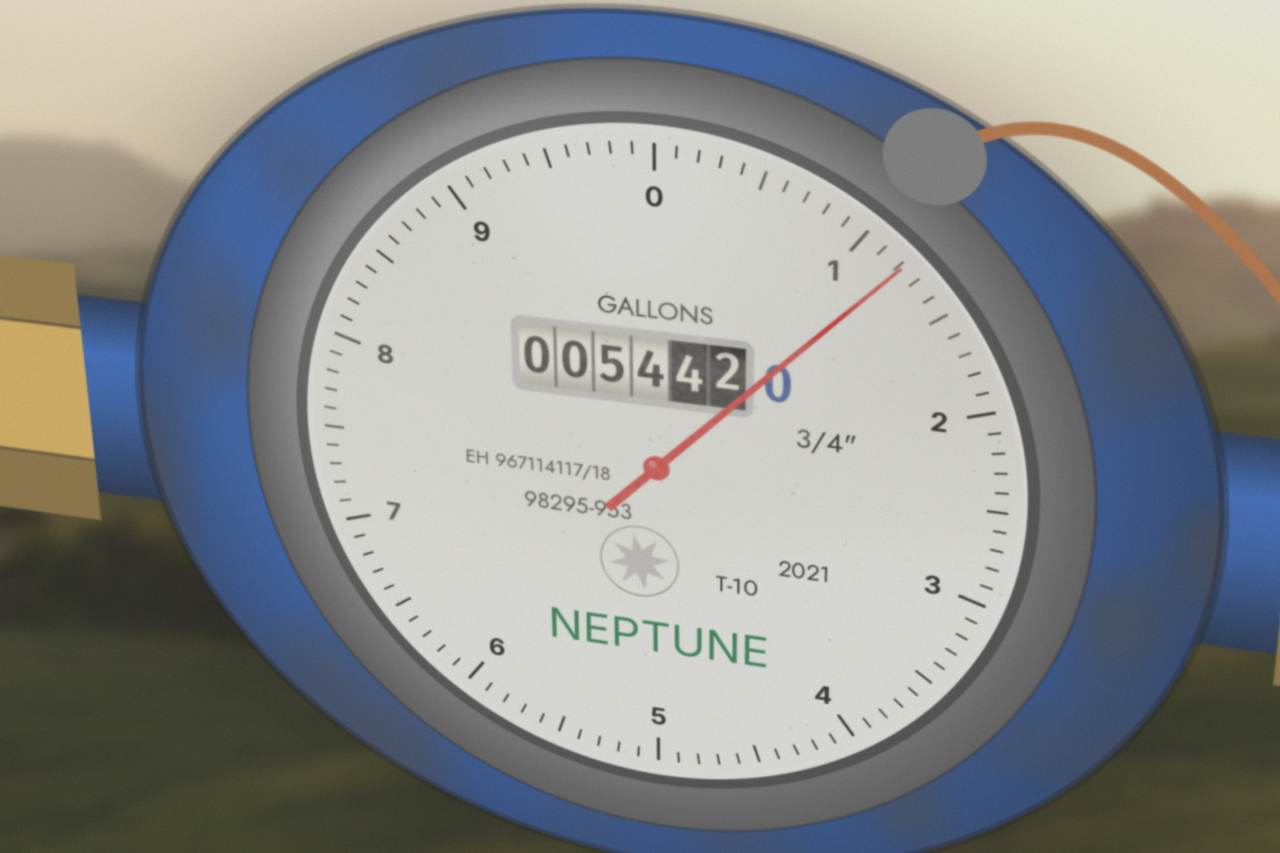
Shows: 54421.2 gal
